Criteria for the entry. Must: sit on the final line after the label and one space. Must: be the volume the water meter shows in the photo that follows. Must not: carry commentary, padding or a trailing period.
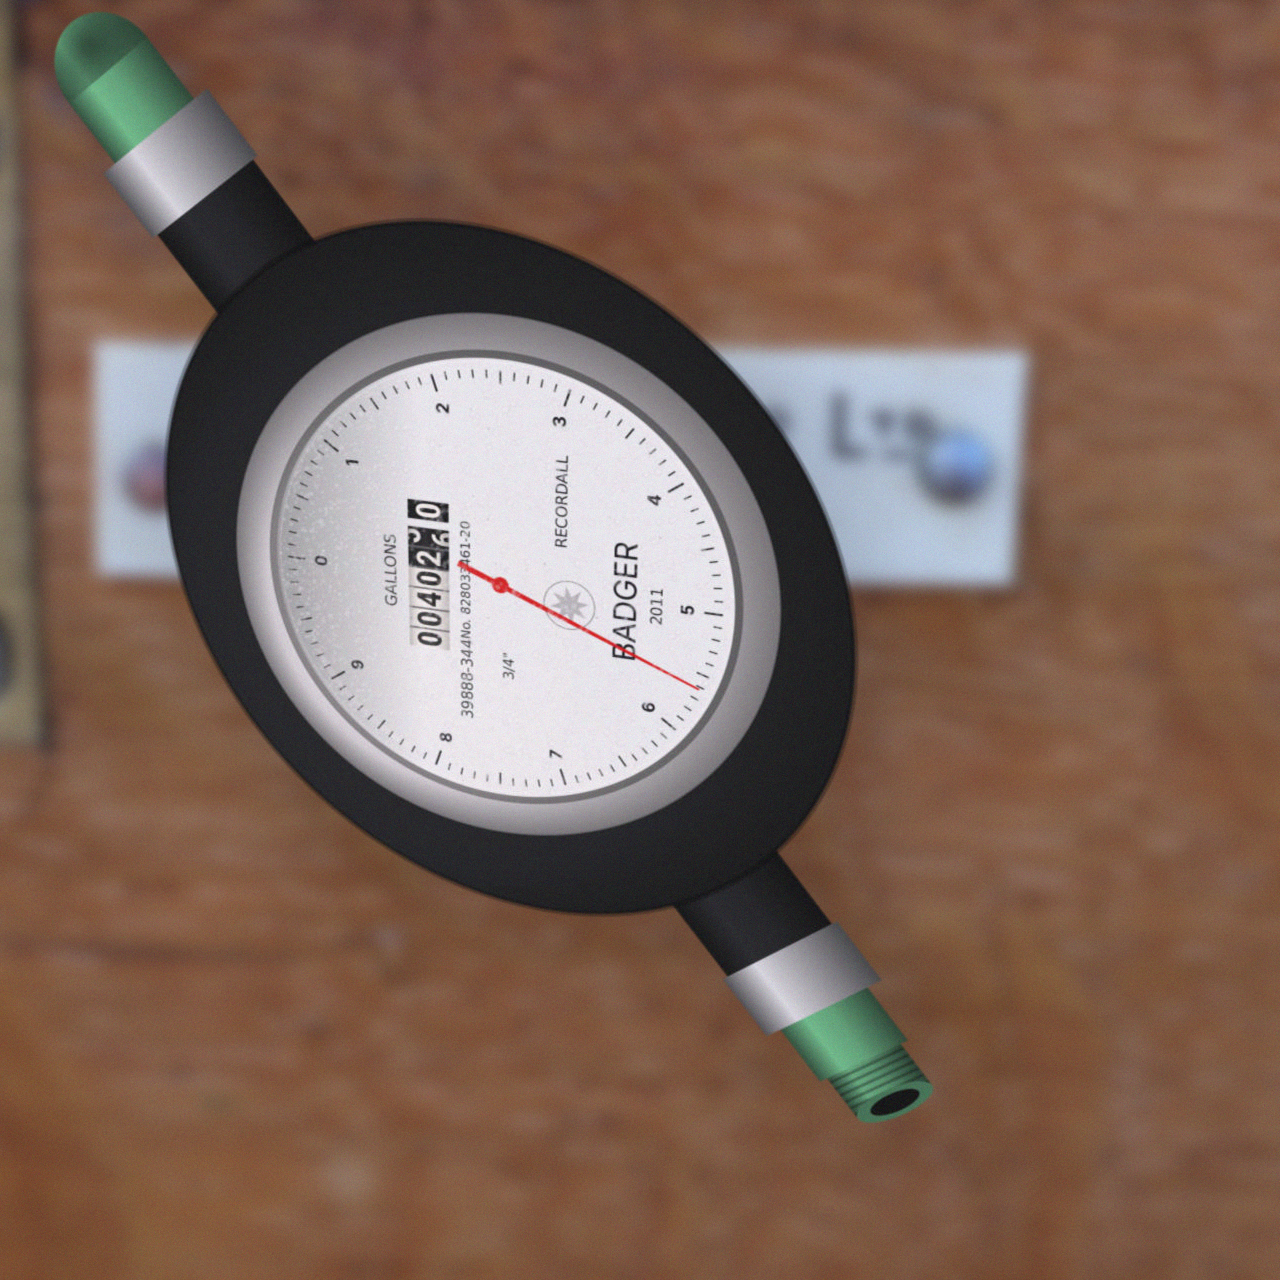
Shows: 40255.6 gal
